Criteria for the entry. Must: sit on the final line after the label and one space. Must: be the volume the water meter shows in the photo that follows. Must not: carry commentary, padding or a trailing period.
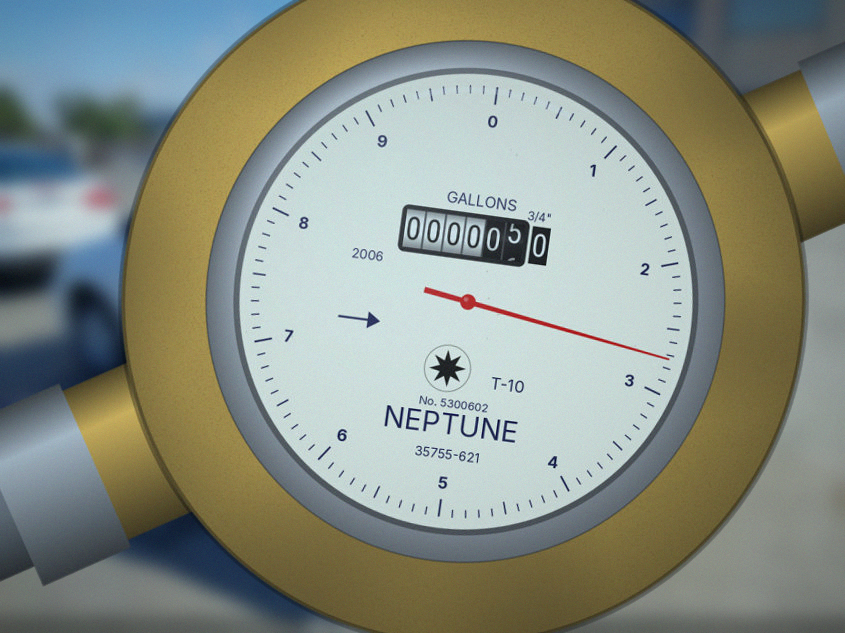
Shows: 52.7 gal
